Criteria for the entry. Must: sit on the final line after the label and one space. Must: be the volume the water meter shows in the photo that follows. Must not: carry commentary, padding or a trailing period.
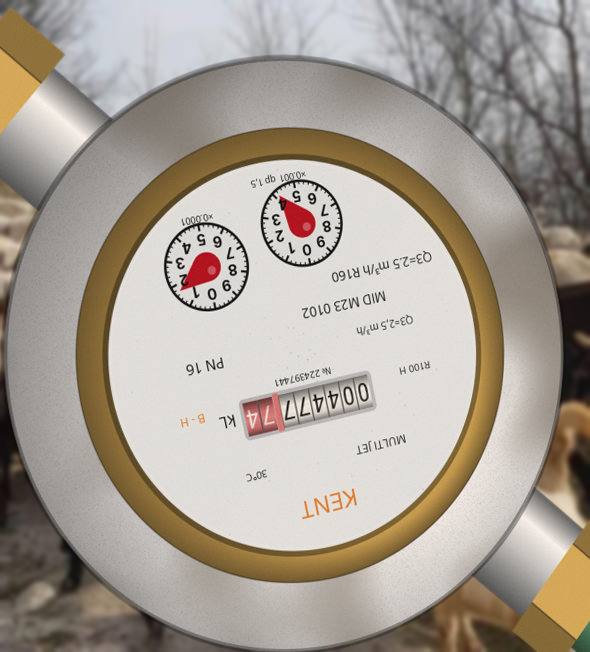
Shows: 4477.7441 kL
